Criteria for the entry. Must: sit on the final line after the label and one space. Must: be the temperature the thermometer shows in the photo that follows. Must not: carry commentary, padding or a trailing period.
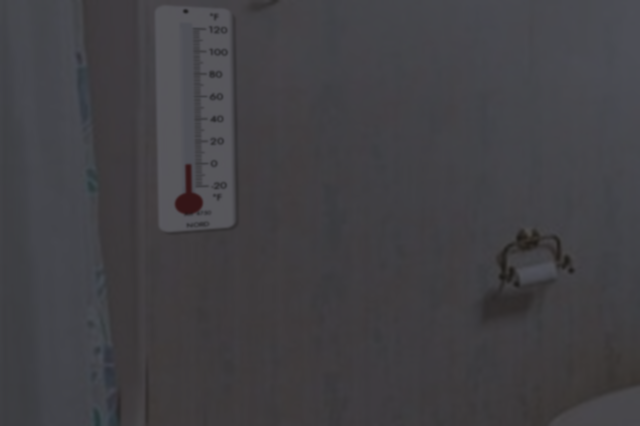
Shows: 0 °F
